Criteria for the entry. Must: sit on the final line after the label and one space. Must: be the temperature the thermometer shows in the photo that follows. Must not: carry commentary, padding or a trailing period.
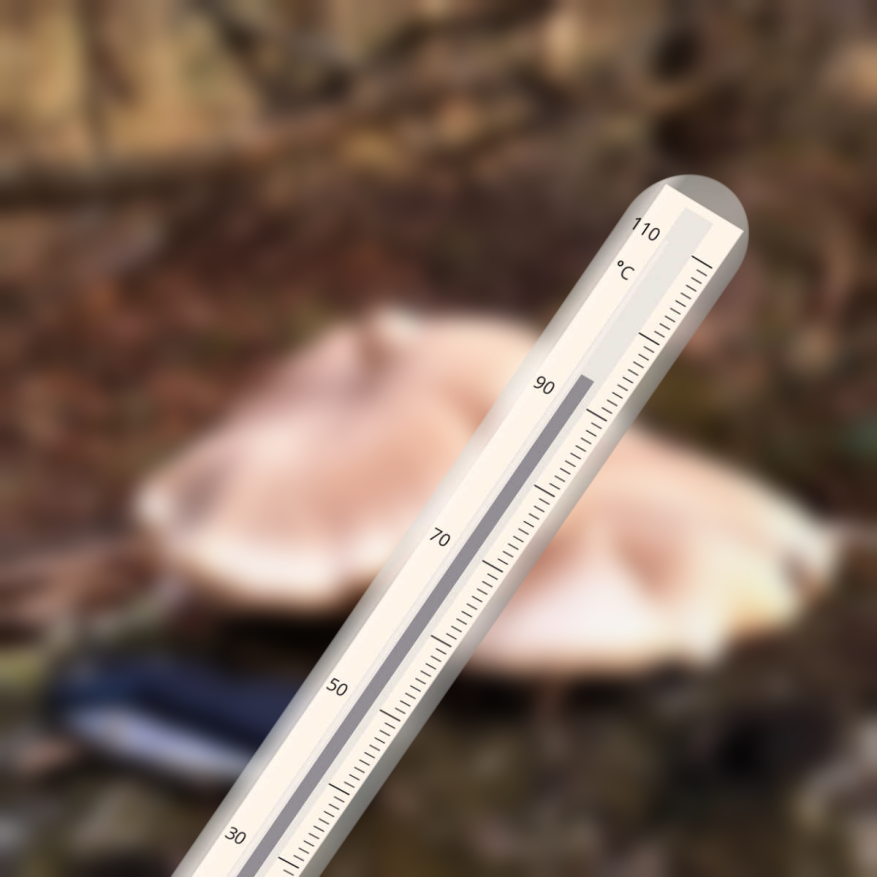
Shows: 93 °C
